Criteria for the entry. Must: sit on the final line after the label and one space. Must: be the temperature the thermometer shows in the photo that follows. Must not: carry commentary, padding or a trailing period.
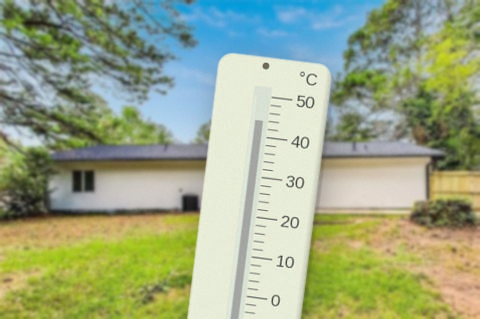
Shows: 44 °C
